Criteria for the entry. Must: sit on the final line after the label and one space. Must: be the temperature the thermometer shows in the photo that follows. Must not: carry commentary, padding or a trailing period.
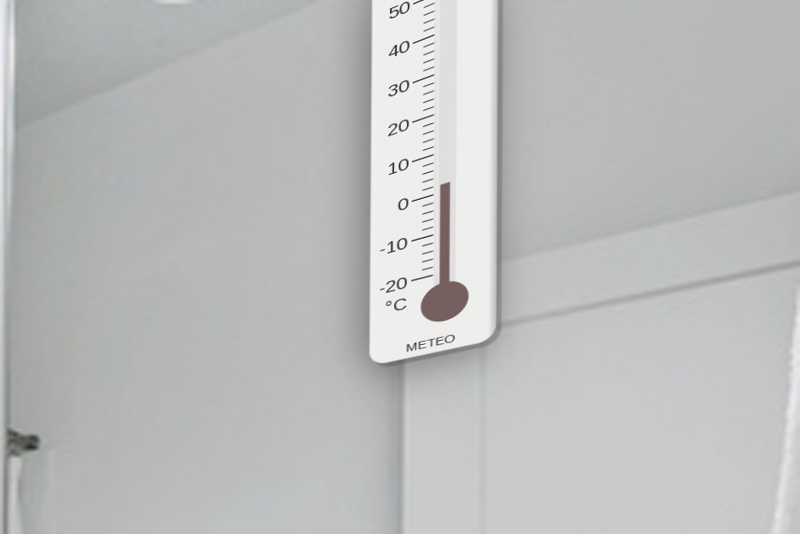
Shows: 2 °C
